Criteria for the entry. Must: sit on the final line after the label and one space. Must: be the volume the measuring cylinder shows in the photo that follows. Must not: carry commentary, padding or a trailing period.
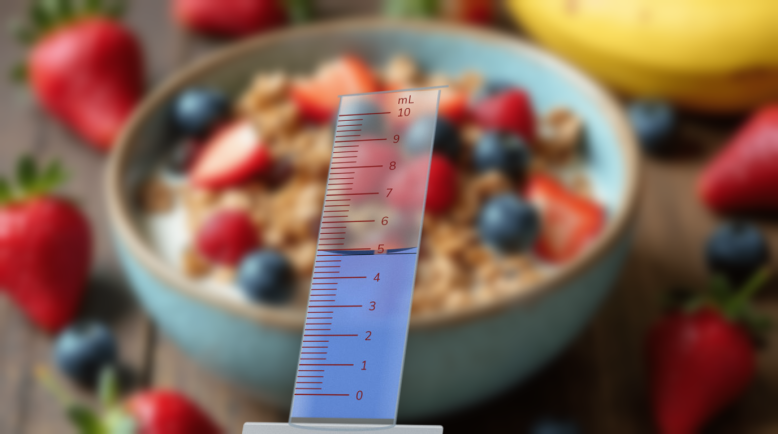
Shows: 4.8 mL
